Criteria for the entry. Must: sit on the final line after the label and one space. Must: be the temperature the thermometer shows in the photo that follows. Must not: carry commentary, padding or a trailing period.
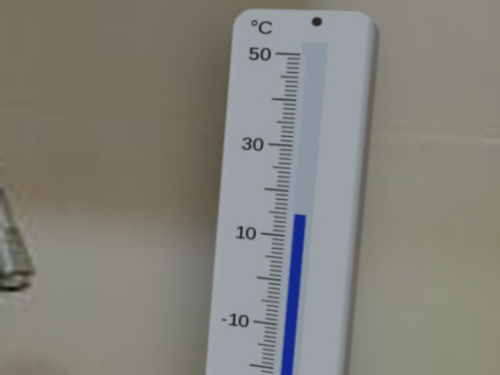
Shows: 15 °C
